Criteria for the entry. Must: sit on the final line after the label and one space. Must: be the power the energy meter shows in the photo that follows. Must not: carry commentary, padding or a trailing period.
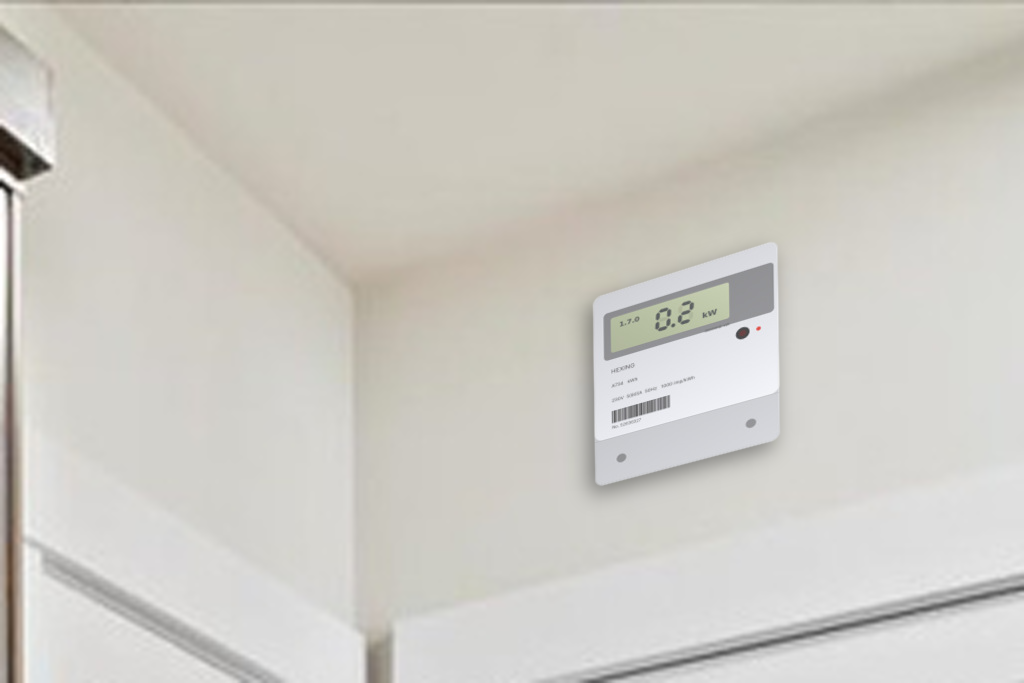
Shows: 0.2 kW
